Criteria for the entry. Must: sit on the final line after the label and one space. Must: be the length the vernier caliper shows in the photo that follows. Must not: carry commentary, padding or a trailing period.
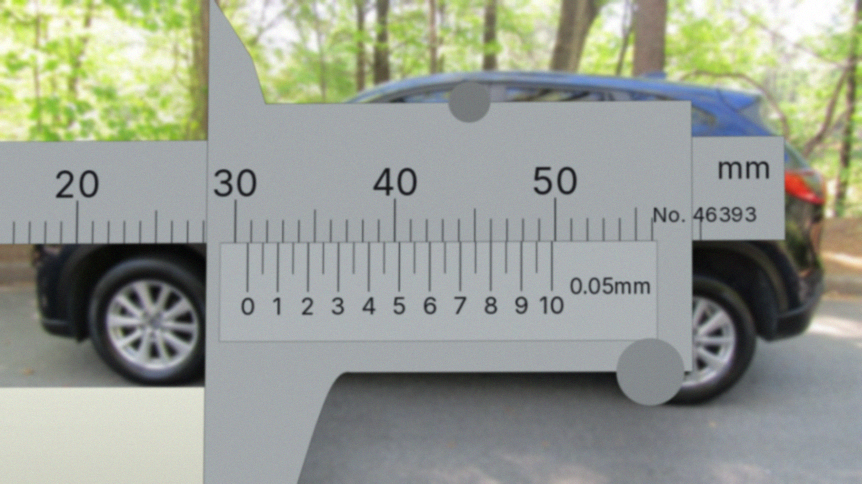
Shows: 30.8 mm
